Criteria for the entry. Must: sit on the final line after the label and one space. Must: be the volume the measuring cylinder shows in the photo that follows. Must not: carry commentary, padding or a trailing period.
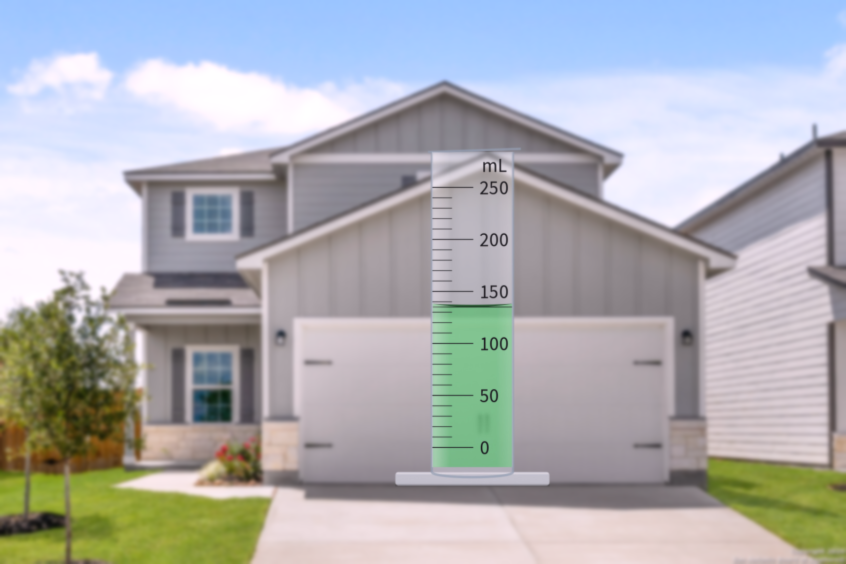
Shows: 135 mL
